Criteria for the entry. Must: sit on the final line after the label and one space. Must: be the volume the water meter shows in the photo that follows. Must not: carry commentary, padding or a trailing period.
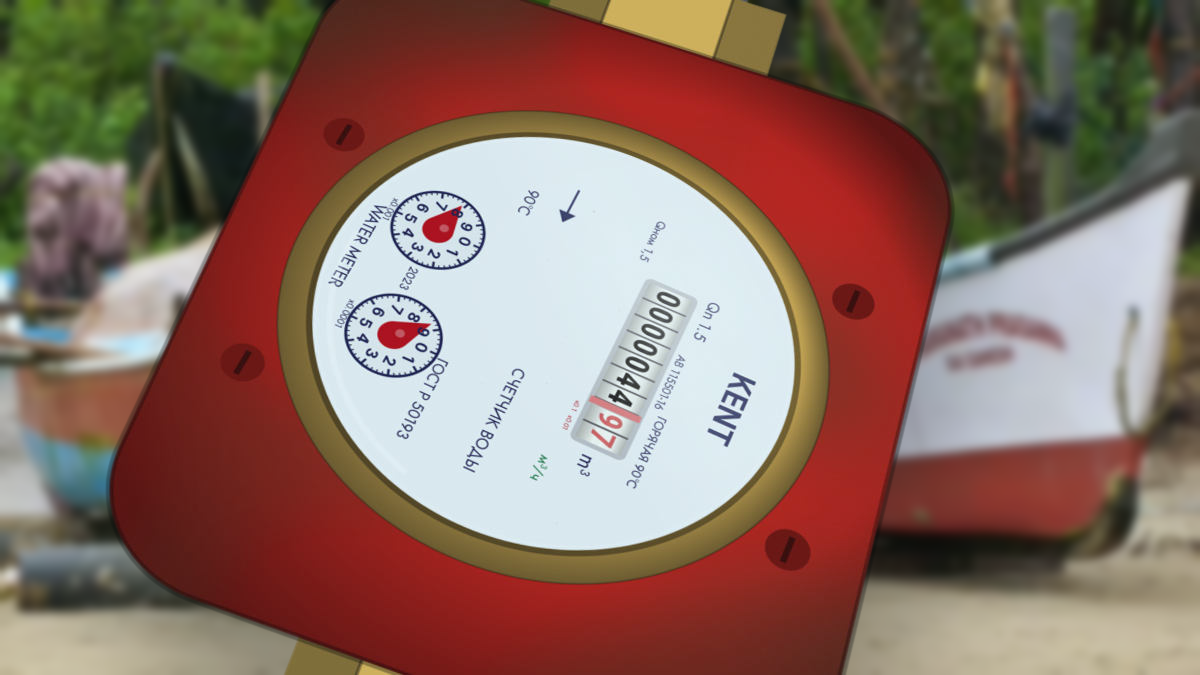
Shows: 44.9778 m³
